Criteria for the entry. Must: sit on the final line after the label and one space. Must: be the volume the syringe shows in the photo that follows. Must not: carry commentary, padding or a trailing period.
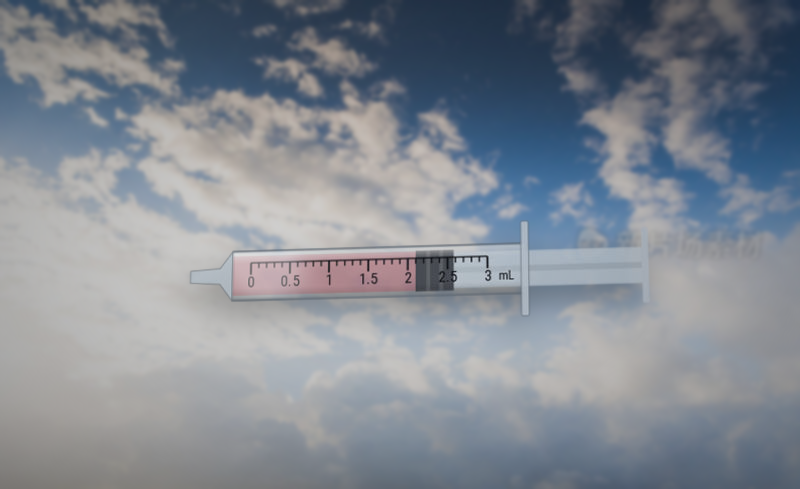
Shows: 2.1 mL
